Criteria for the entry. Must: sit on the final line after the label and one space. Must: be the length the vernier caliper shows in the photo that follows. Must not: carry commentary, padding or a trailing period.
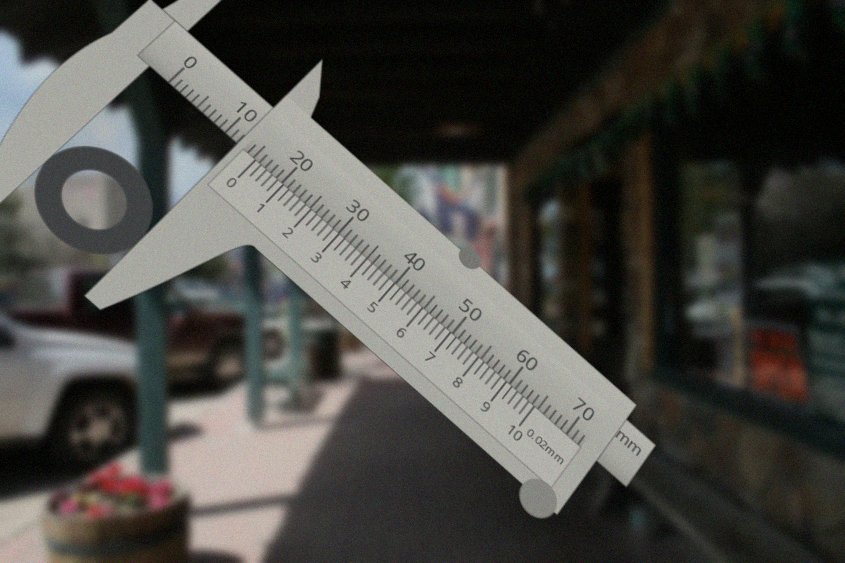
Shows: 15.4 mm
